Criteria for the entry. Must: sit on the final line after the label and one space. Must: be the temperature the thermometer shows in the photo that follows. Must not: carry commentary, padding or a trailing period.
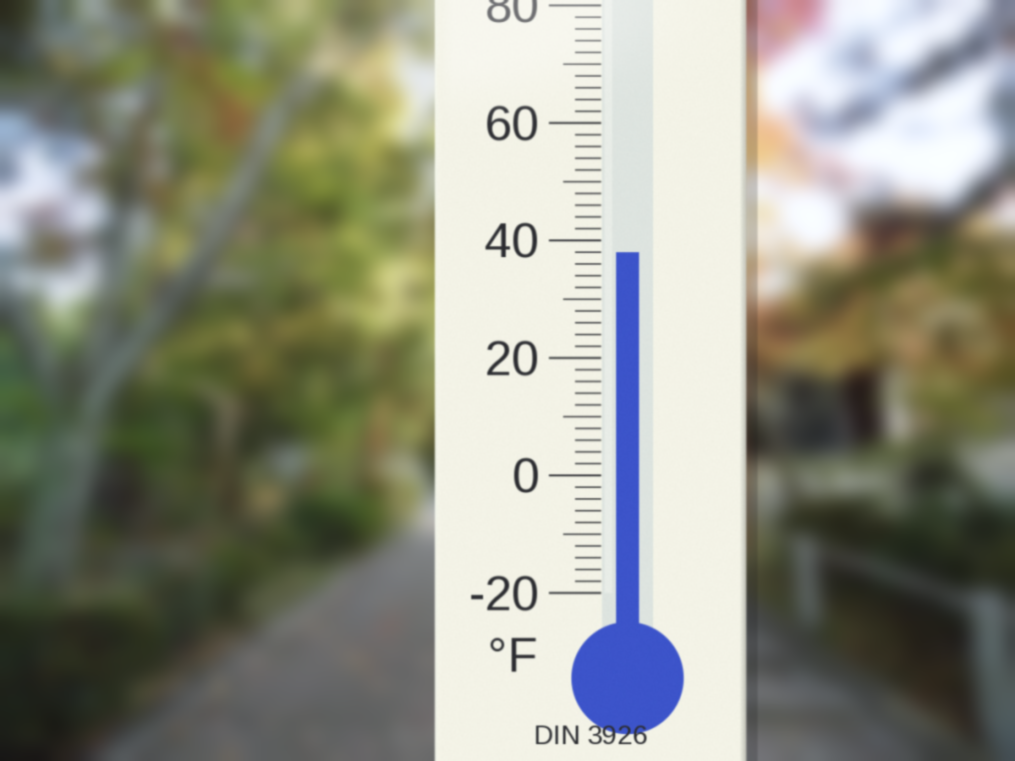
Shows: 38 °F
